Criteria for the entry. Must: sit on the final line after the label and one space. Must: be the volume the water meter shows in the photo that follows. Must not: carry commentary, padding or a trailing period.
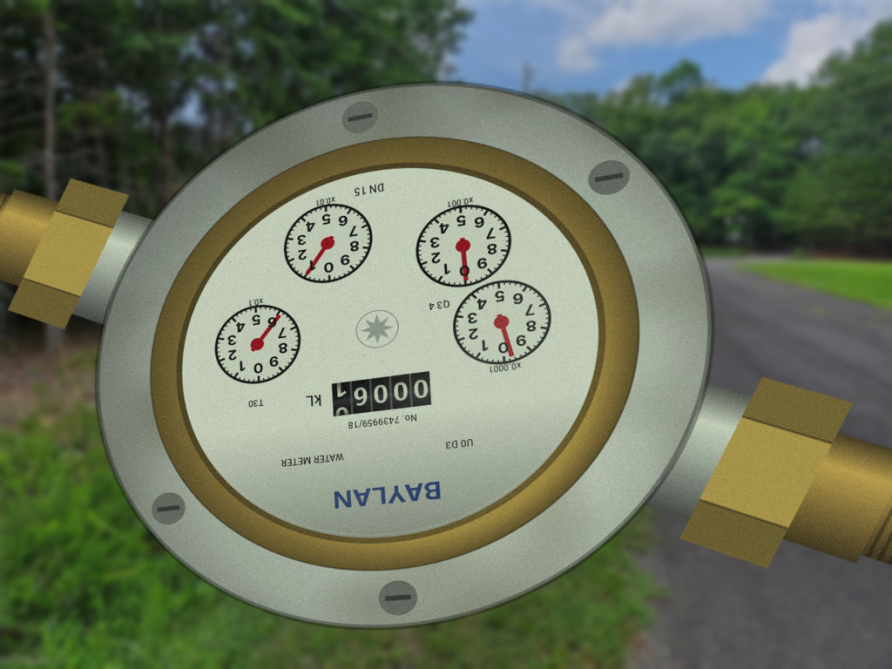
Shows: 60.6099 kL
